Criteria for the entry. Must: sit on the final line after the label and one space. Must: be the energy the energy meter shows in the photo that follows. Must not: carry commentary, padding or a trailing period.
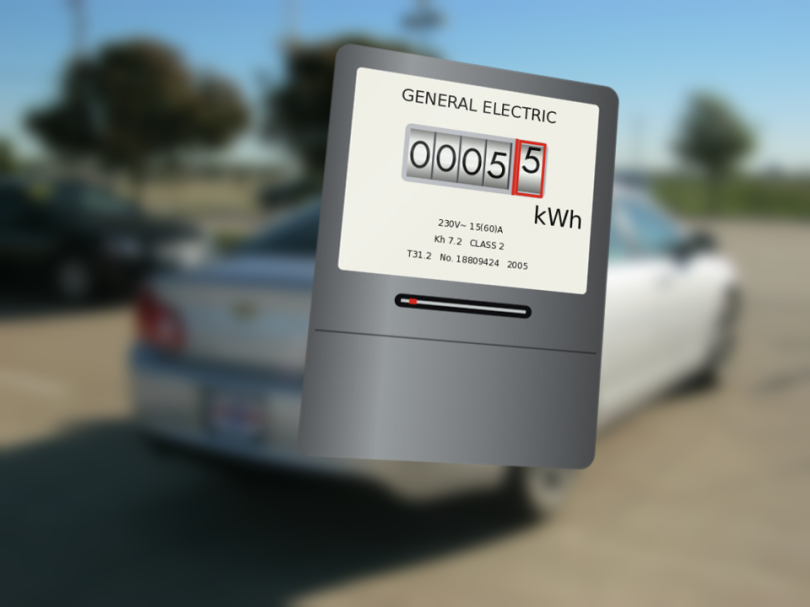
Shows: 5.5 kWh
